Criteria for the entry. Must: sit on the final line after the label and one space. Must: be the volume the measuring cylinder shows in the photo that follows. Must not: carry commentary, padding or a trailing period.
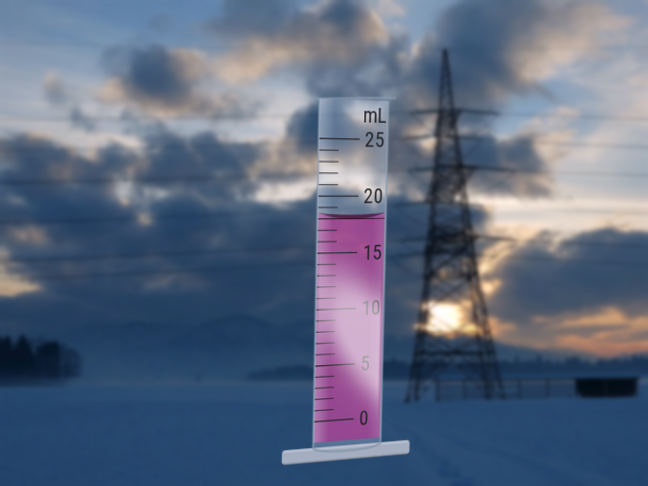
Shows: 18 mL
